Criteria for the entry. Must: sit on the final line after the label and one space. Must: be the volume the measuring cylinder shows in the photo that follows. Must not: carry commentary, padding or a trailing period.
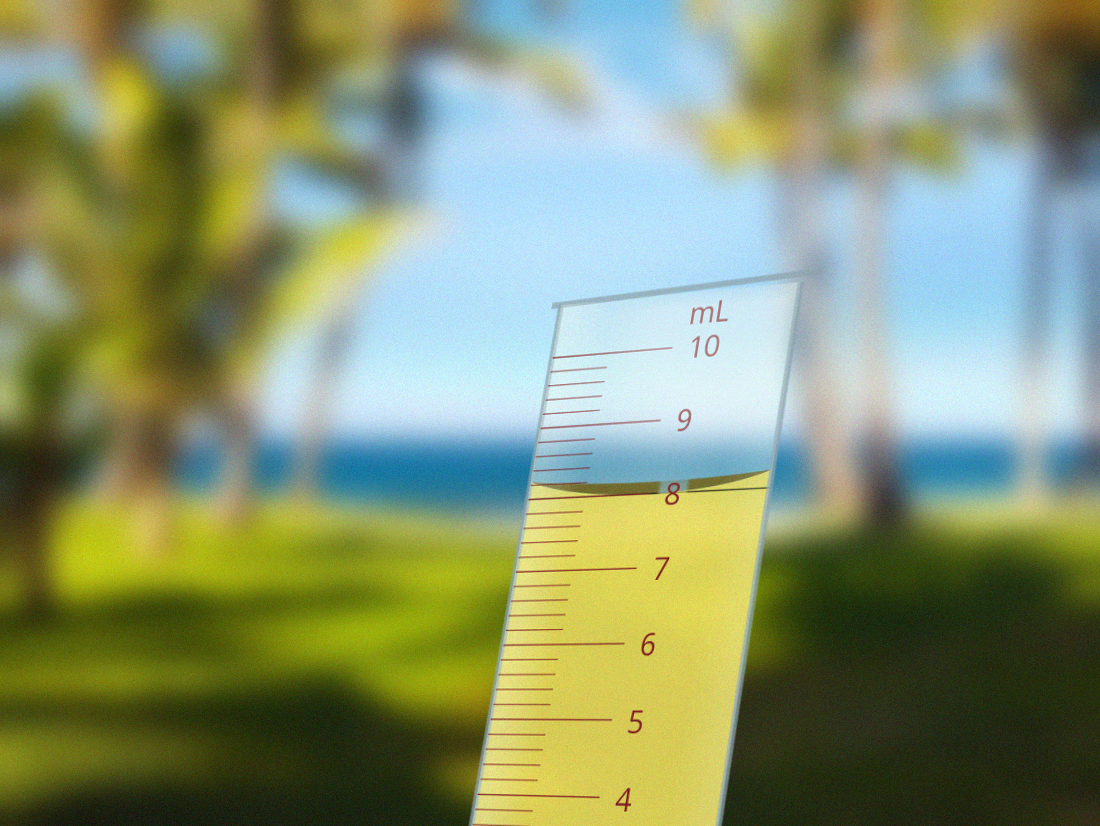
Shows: 8 mL
